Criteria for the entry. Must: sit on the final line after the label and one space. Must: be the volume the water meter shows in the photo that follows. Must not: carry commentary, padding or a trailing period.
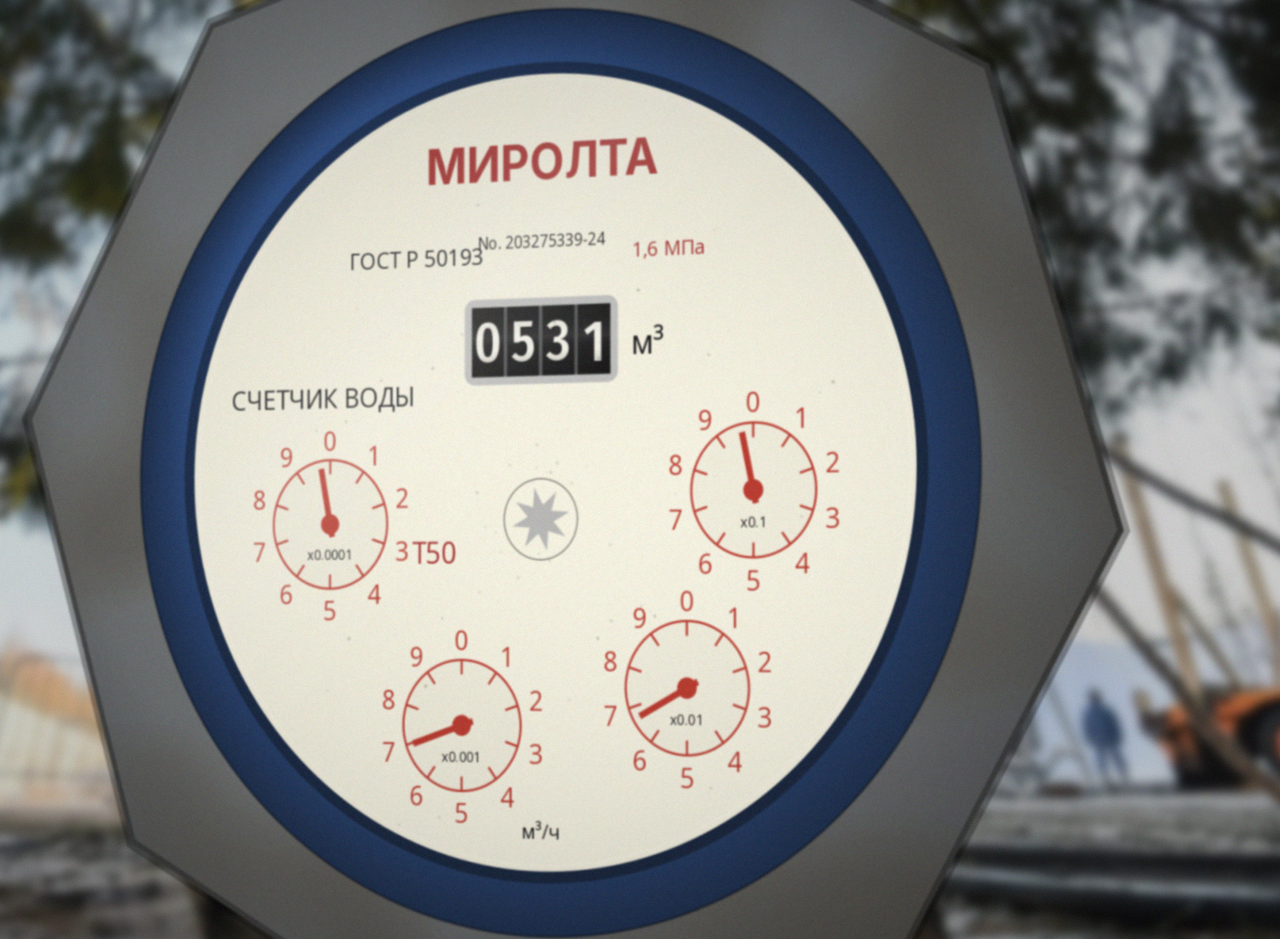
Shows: 530.9669 m³
